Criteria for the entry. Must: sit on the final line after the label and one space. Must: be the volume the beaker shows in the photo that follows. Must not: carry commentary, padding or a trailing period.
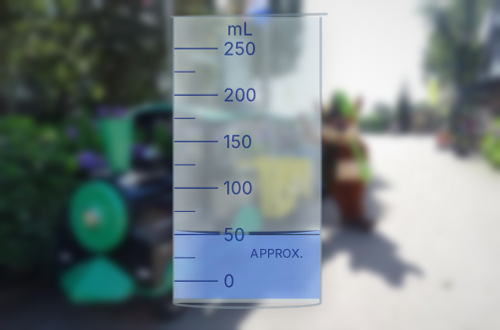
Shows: 50 mL
